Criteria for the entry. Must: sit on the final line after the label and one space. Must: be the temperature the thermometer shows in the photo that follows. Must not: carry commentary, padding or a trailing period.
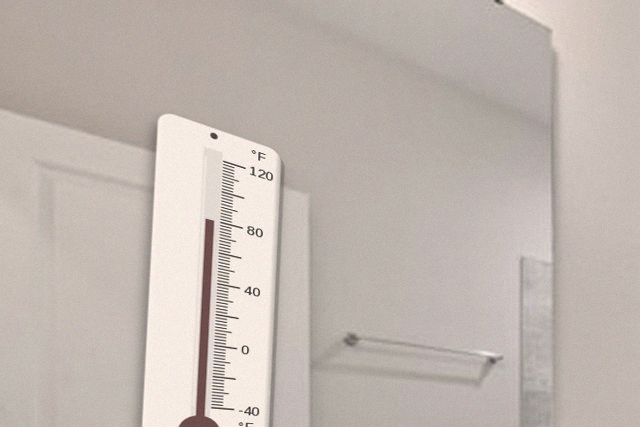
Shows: 80 °F
